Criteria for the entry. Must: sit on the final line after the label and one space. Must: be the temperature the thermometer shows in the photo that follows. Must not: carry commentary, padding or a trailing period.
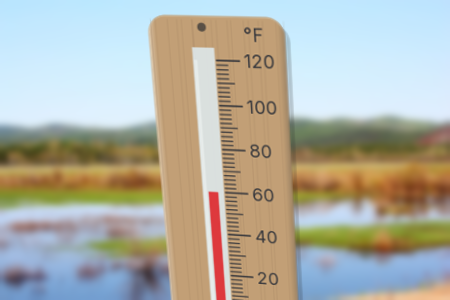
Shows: 60 °F
